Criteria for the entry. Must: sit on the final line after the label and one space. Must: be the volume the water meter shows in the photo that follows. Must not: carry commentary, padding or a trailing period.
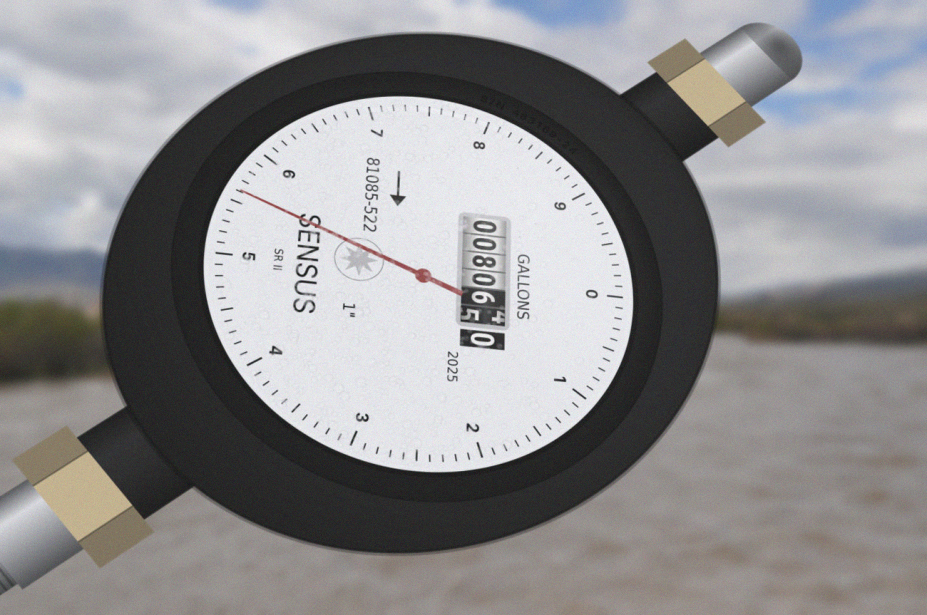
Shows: 80645.6 gal
